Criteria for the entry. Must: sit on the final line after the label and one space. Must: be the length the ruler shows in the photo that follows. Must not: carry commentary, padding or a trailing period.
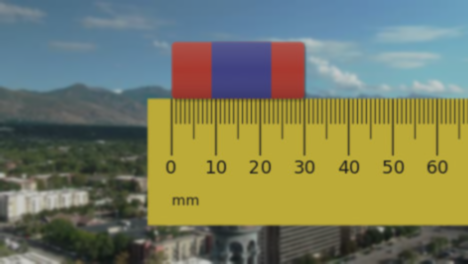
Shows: 30 mm
